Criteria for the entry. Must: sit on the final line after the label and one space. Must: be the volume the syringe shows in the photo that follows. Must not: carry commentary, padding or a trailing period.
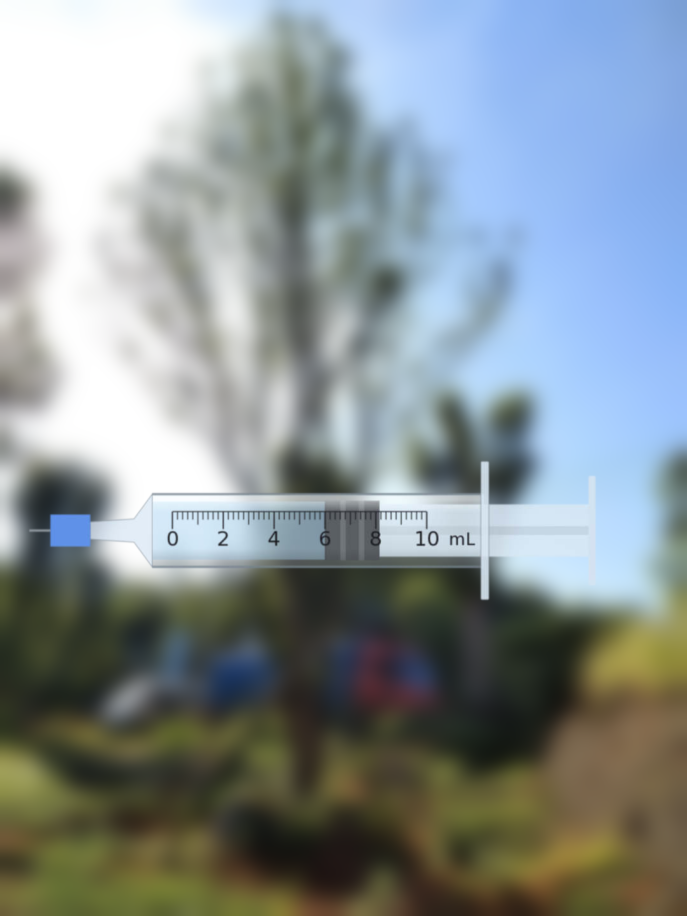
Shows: 6 mL
